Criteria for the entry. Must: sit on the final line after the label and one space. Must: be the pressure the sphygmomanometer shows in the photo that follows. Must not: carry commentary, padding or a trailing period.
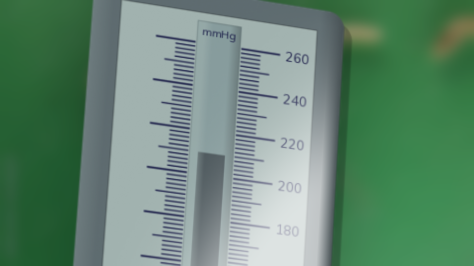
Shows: 210 mmHg
